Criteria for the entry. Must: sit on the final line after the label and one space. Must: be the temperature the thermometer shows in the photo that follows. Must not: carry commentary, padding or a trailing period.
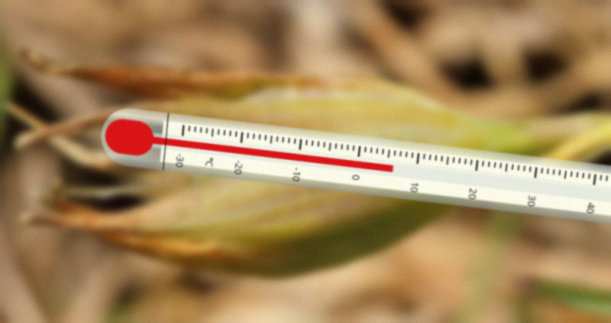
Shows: 6 °C
